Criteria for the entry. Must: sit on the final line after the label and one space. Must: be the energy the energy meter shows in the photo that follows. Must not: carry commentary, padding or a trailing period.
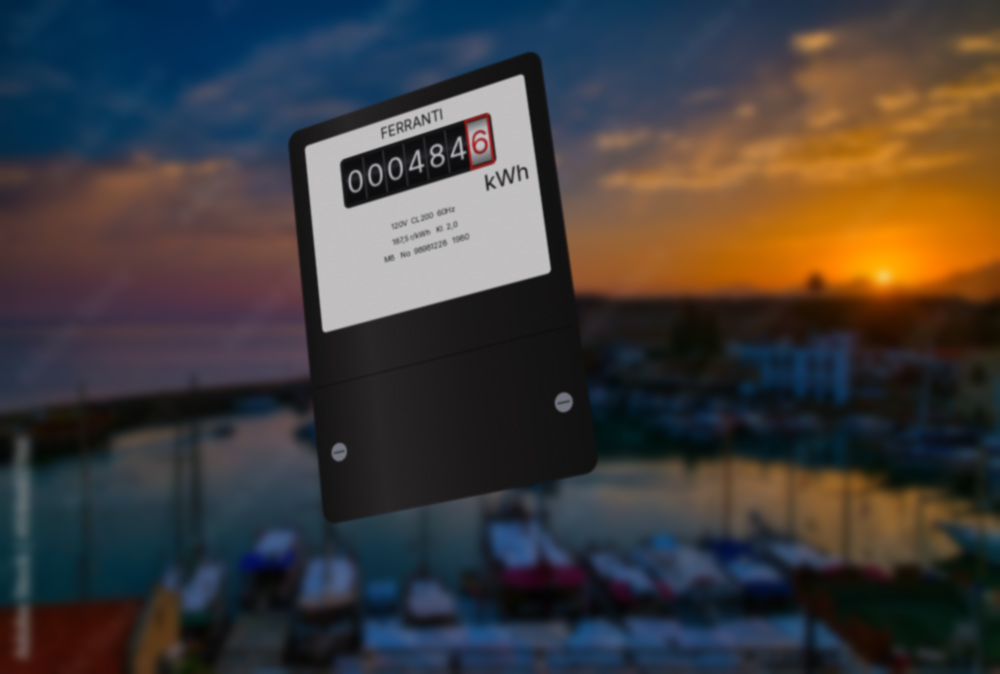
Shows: 484.6 kWh
